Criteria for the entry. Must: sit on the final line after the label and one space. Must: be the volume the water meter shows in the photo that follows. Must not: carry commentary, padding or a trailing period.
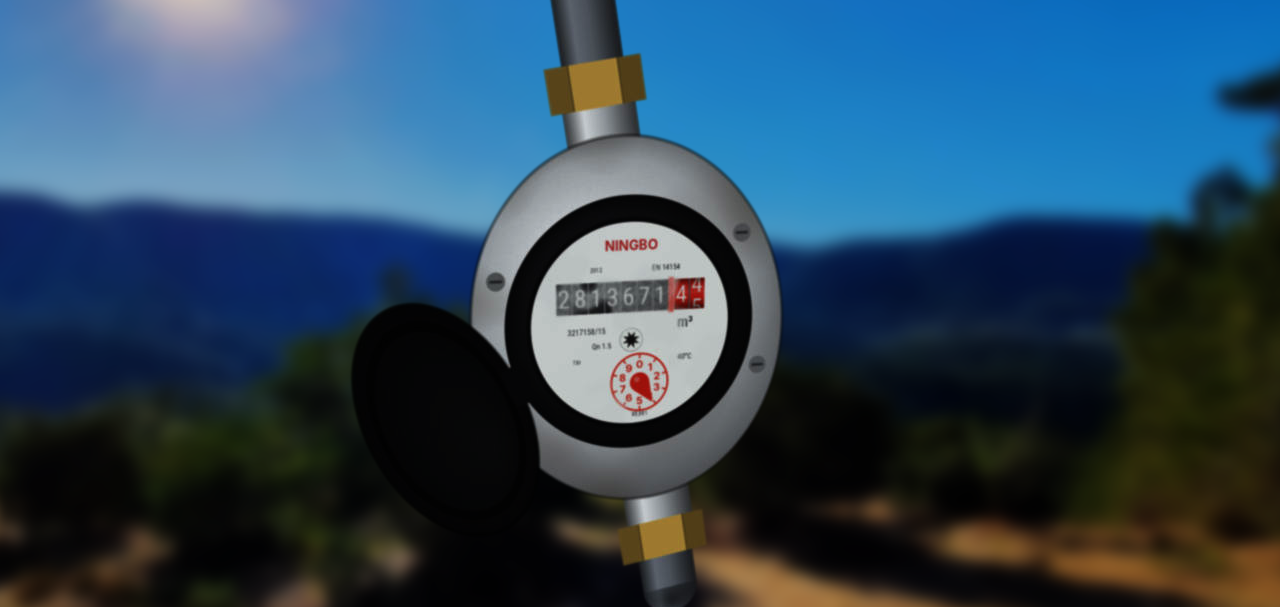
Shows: 2813671.444 m³
